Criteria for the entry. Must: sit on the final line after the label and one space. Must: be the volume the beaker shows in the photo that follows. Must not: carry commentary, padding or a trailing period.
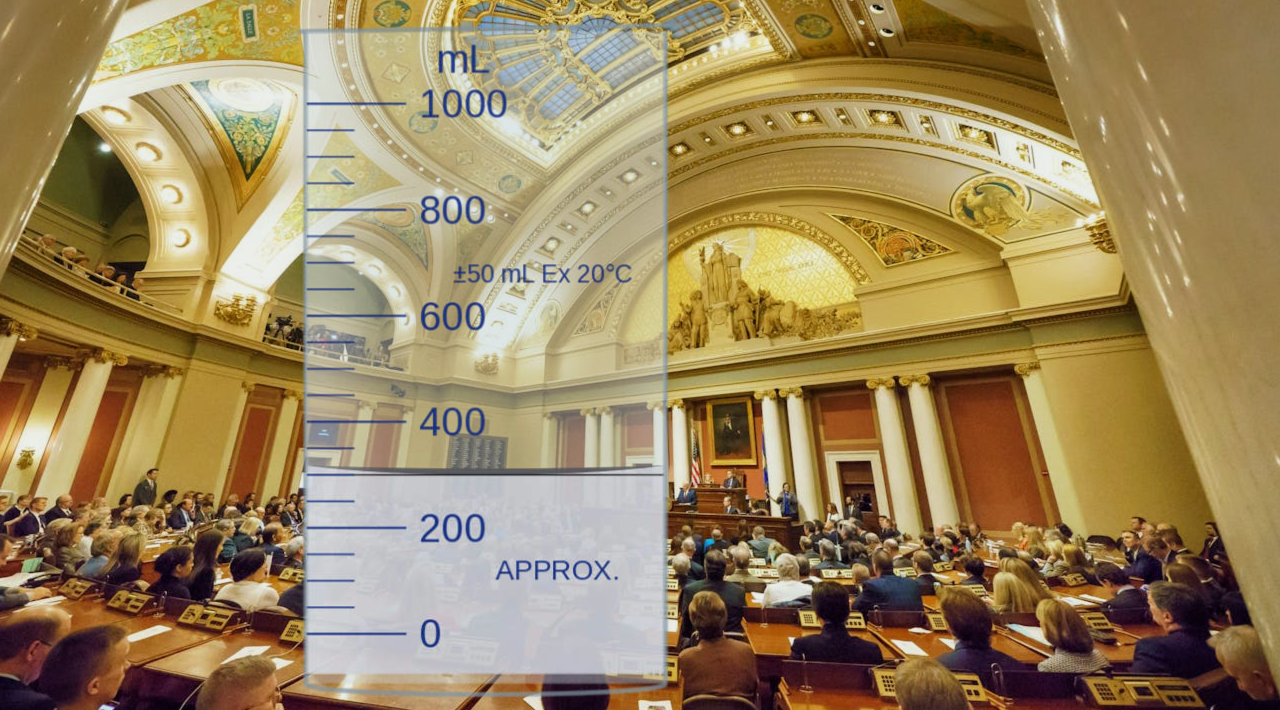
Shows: 300 mL
